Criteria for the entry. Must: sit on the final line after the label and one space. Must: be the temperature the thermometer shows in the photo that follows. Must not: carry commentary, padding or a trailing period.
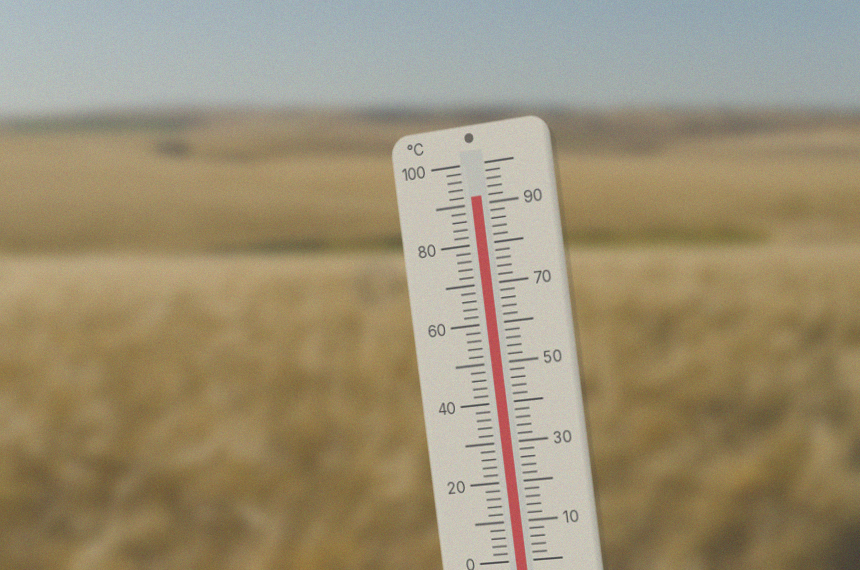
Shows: 92 °C
